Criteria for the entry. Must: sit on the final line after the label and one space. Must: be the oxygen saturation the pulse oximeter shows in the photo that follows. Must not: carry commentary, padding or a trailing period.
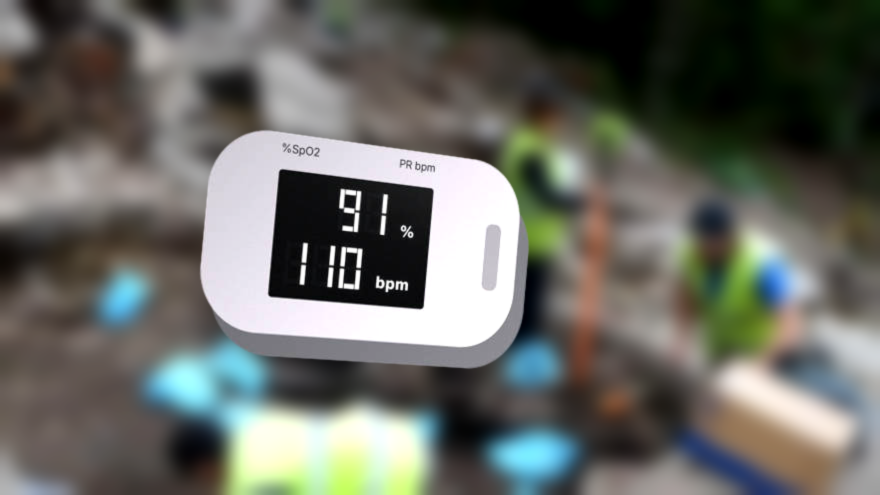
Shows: 91 %
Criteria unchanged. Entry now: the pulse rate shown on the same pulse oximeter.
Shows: 110 bpm
